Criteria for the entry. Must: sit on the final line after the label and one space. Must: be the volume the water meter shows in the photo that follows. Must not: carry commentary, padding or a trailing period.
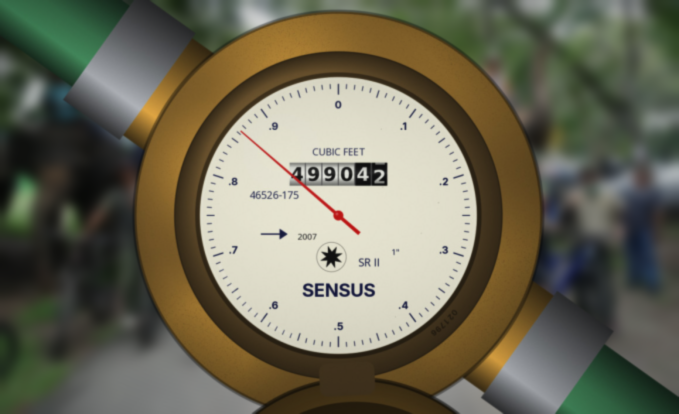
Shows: 499041.86 ft³
